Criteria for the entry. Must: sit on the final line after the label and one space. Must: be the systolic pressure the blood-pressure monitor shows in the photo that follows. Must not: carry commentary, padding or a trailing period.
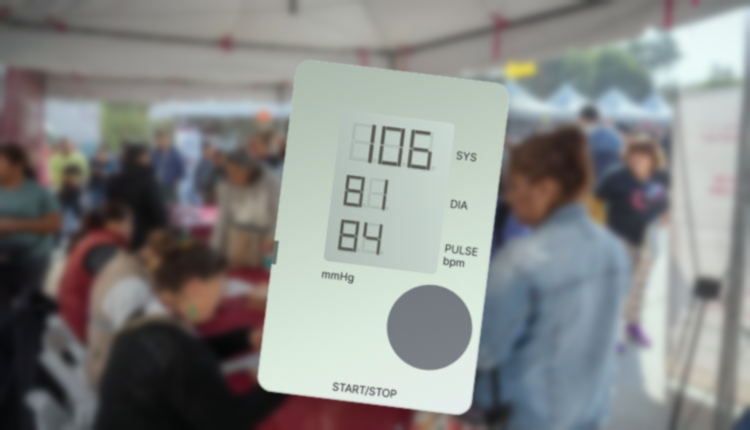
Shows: 106 mmHg
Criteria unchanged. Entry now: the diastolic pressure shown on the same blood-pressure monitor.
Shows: 81 mmHg
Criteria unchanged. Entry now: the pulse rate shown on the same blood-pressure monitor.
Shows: 84 bpm
